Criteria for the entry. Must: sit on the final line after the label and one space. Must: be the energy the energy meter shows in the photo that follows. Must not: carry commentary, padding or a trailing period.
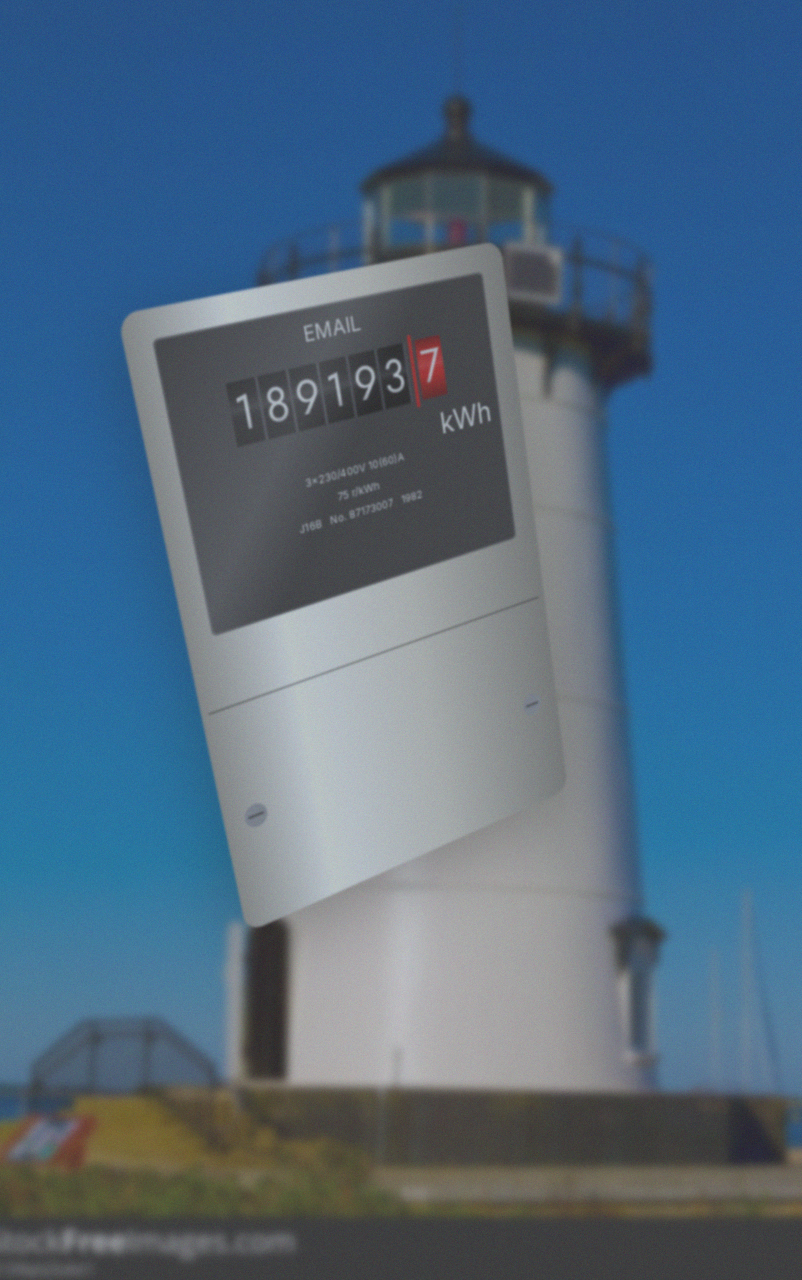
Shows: 189193.7 kWh
